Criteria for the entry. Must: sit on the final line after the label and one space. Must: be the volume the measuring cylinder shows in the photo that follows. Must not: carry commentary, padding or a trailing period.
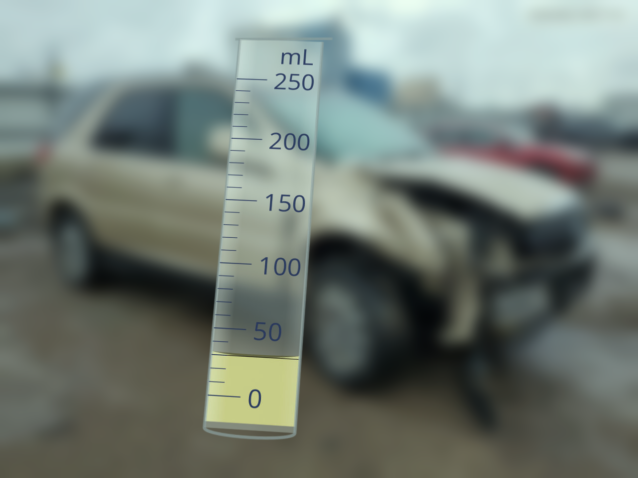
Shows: 30 mL
